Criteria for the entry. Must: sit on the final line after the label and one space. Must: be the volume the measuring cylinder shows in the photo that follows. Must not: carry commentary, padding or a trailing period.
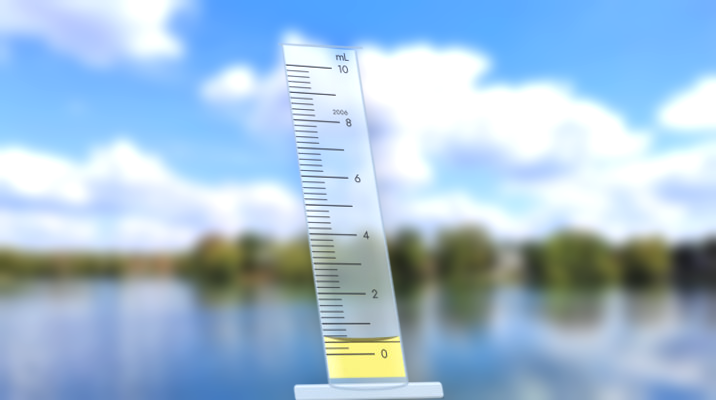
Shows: 0.4 mL
